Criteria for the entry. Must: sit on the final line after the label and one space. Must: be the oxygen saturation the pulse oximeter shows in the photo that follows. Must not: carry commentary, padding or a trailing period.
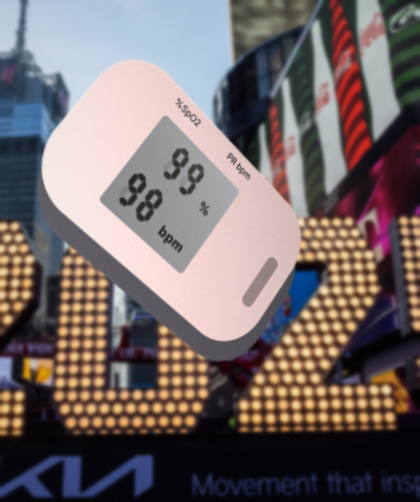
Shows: 99 %
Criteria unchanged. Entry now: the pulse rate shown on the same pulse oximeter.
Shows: 98 bpm
